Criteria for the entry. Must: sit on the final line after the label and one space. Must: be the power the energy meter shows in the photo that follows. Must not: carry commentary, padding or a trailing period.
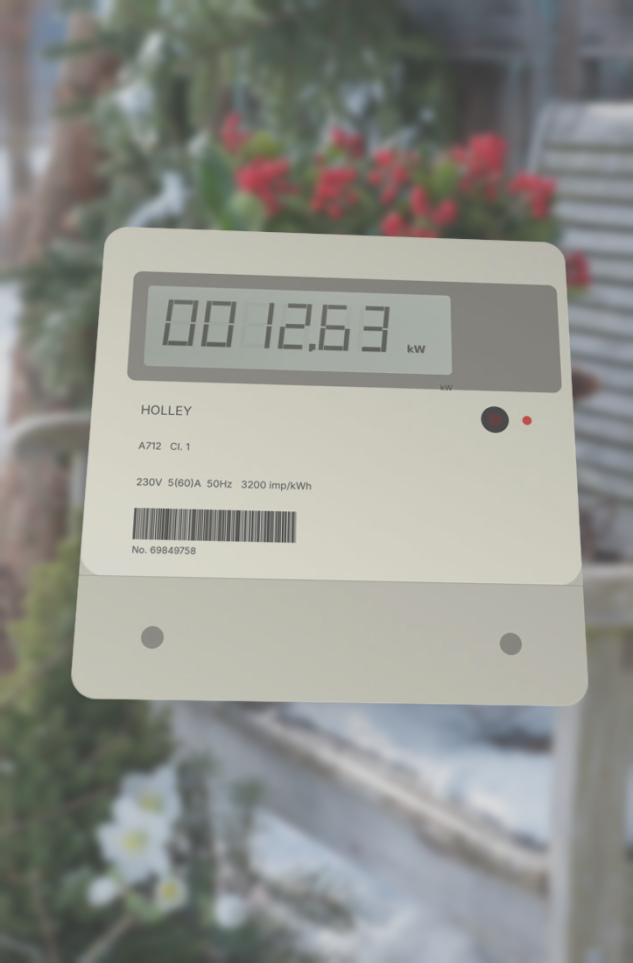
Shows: 12.63 kW
